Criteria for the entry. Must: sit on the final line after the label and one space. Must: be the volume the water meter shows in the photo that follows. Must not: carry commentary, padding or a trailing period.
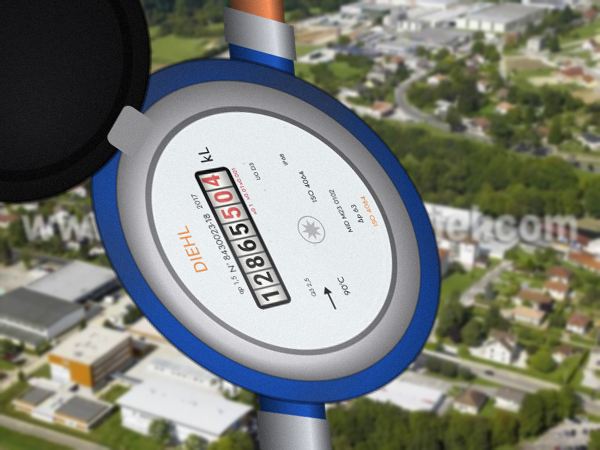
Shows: 12865.504 kL
